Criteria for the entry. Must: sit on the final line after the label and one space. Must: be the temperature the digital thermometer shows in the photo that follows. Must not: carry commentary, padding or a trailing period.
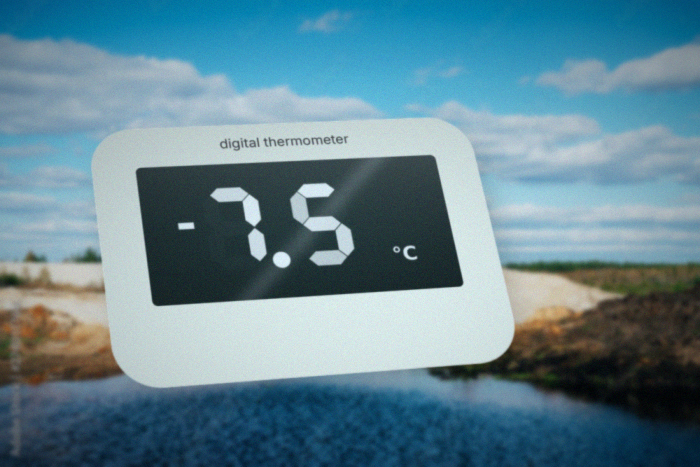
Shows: -7.5 °C
